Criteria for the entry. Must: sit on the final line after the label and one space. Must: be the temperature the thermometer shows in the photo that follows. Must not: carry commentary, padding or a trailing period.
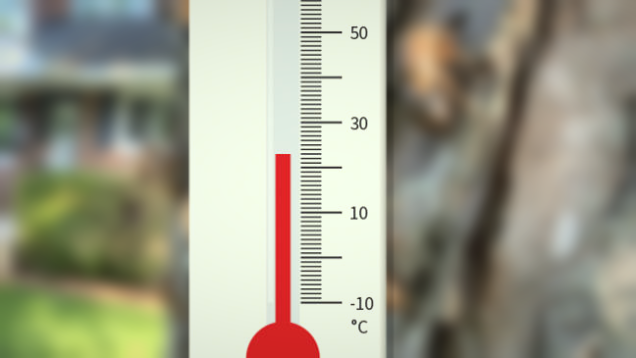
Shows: 23 °C
